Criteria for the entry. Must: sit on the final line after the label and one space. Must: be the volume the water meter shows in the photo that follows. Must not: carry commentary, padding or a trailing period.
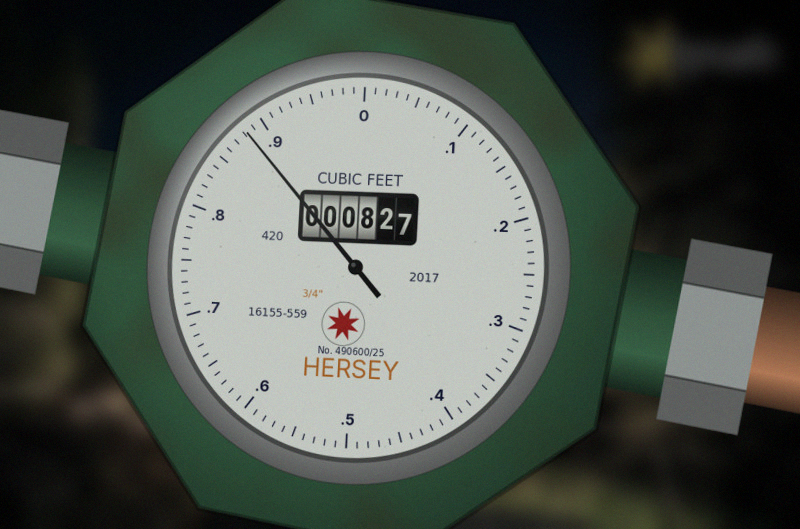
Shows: 826.88 ft³
